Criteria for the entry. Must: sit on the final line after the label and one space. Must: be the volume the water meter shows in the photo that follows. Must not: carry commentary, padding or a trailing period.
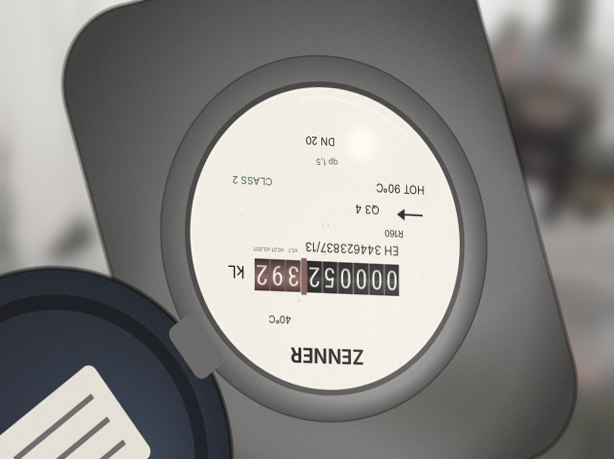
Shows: 52.392 kL
